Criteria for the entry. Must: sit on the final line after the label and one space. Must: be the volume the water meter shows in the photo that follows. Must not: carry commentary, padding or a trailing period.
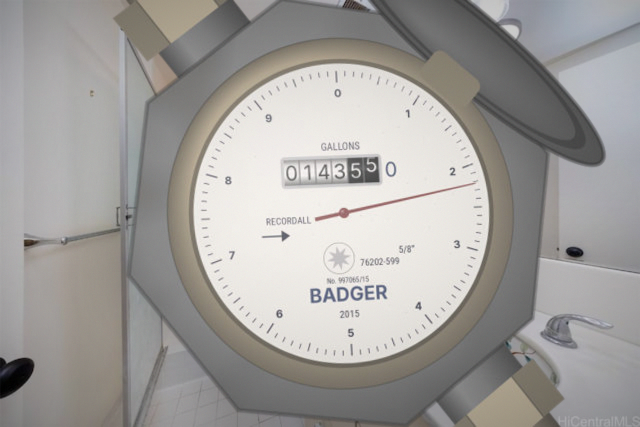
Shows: 143552.2 gal
